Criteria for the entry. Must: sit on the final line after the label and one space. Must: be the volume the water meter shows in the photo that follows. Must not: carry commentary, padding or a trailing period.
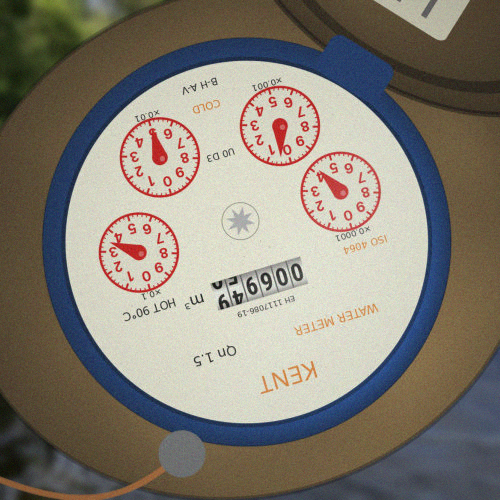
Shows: 6949.3504 m³
